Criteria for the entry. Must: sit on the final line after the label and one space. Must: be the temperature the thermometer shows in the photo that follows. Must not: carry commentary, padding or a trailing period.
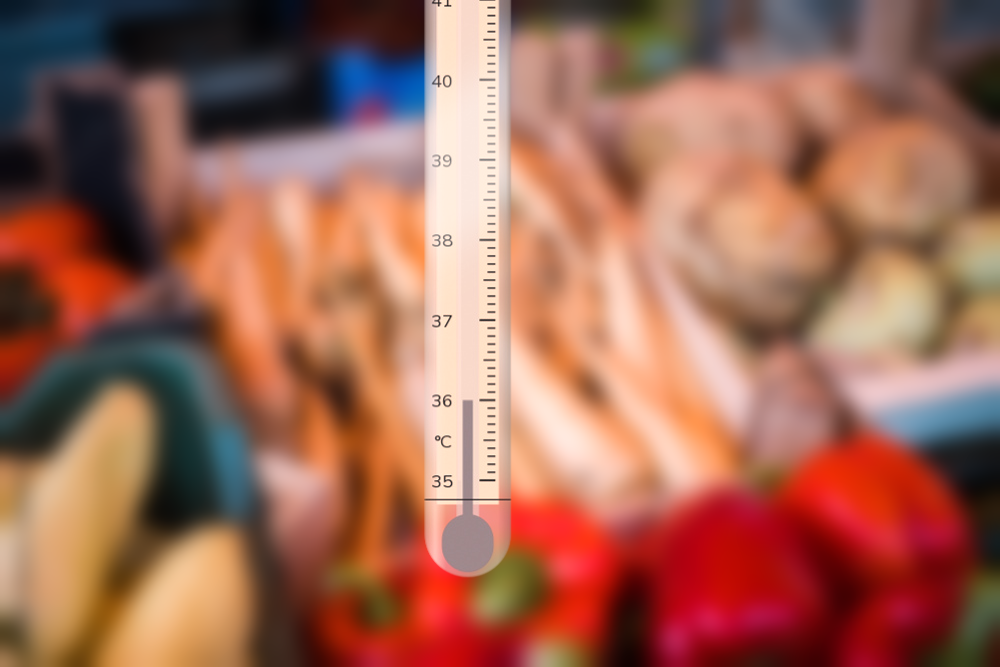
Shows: 36 °C
